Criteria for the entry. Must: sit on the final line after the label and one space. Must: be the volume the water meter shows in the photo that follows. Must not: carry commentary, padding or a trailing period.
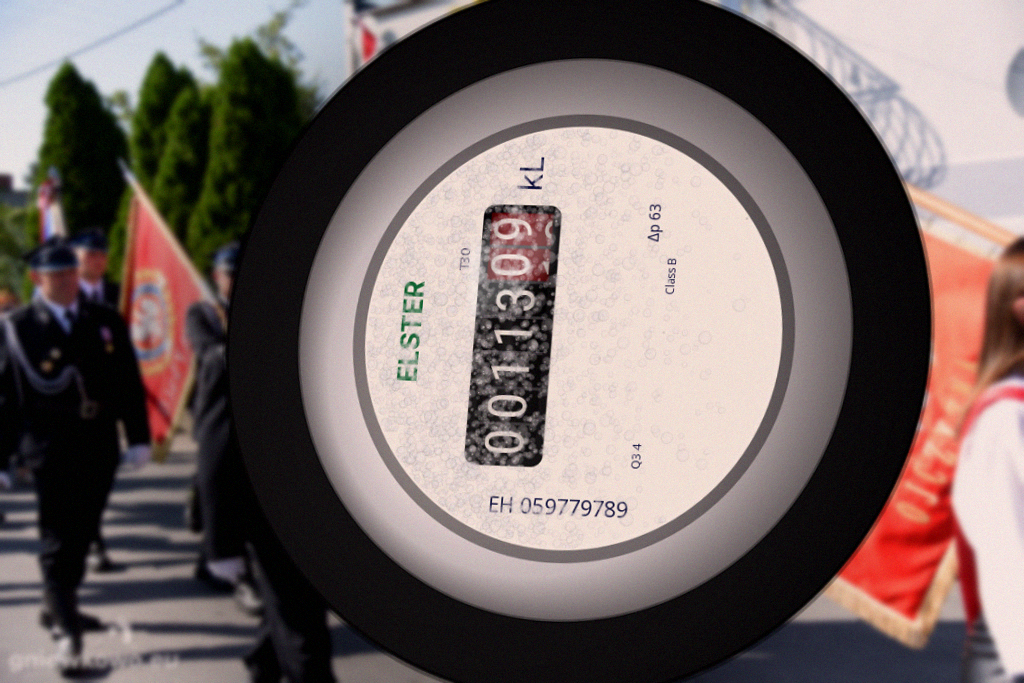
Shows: 113.09 kL
